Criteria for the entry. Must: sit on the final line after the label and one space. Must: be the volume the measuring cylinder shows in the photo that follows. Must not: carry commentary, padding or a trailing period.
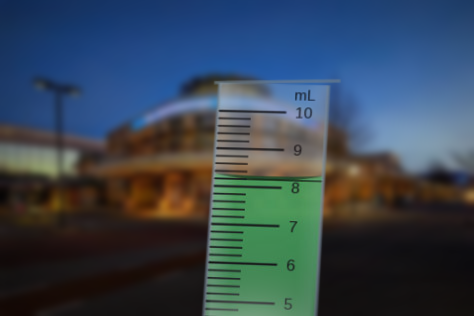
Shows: 8.2 mL
